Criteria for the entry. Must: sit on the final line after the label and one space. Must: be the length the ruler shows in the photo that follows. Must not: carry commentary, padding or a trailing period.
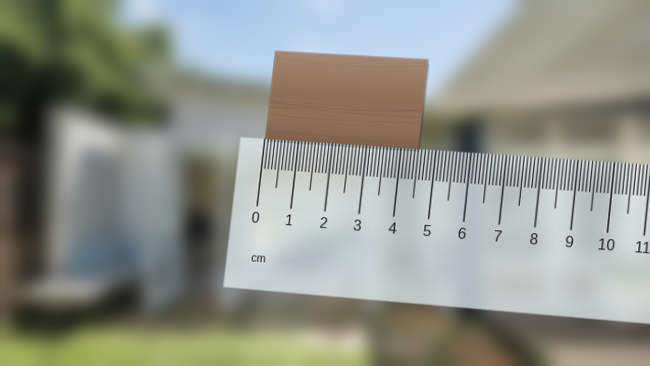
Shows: 4.5 cm
